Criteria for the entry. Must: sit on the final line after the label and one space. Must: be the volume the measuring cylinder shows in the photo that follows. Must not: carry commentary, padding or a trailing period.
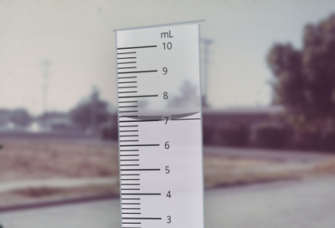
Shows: 7 mL
